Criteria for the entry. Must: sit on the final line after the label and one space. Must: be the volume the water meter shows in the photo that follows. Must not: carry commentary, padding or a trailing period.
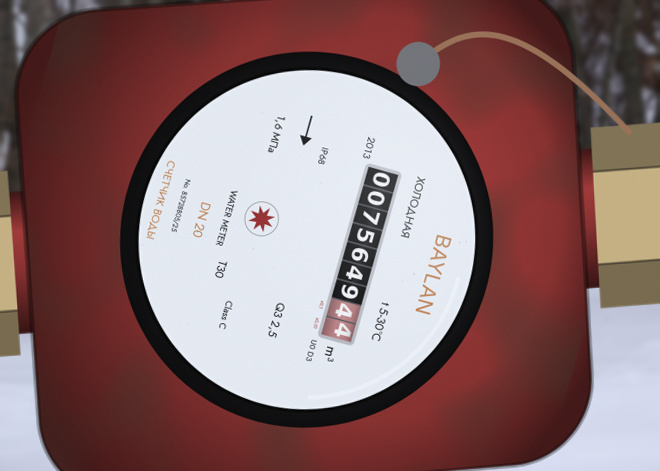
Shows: 75649.44 m³
